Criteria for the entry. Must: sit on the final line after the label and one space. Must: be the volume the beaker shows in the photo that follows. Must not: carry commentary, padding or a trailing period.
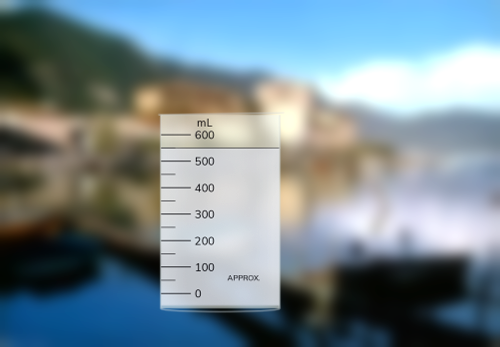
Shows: 550 mL
